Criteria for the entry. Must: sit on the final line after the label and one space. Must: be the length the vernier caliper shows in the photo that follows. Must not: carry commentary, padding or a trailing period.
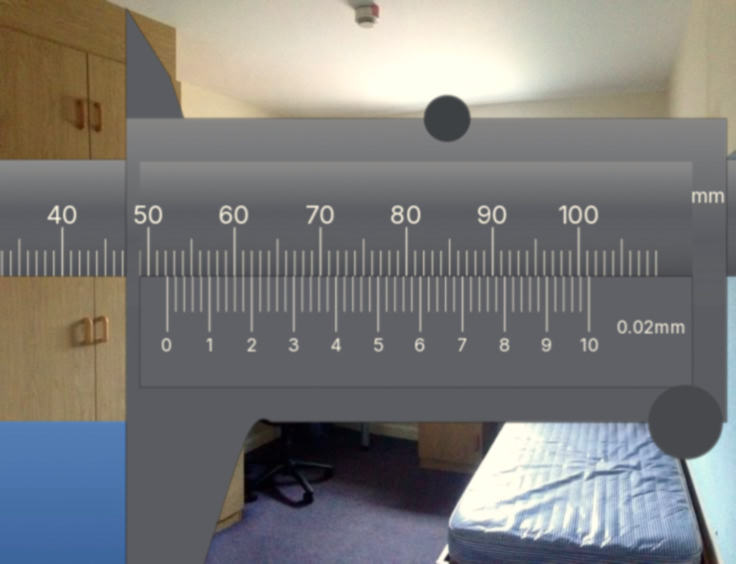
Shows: 52.2 mm
